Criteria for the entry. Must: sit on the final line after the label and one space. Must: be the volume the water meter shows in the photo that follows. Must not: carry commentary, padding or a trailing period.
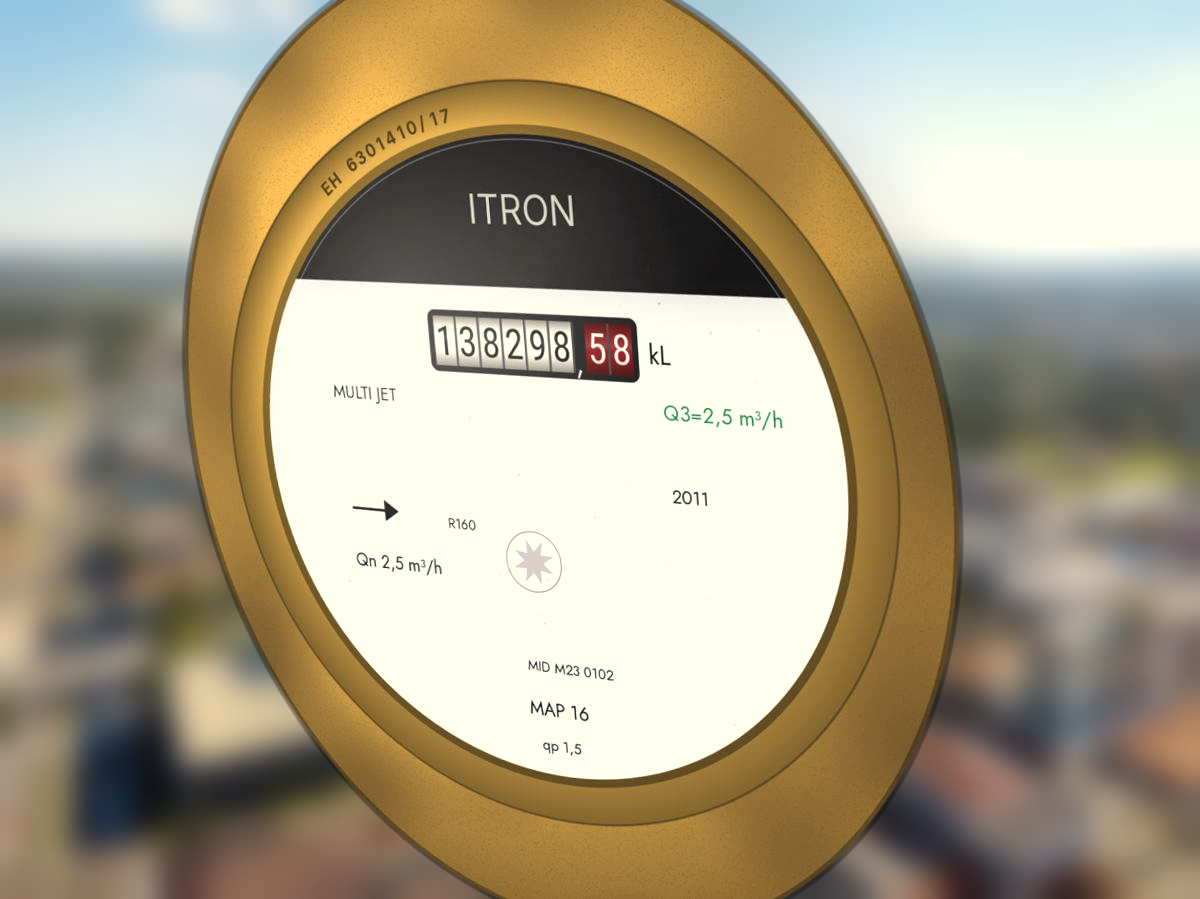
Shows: 138298.58 kL
